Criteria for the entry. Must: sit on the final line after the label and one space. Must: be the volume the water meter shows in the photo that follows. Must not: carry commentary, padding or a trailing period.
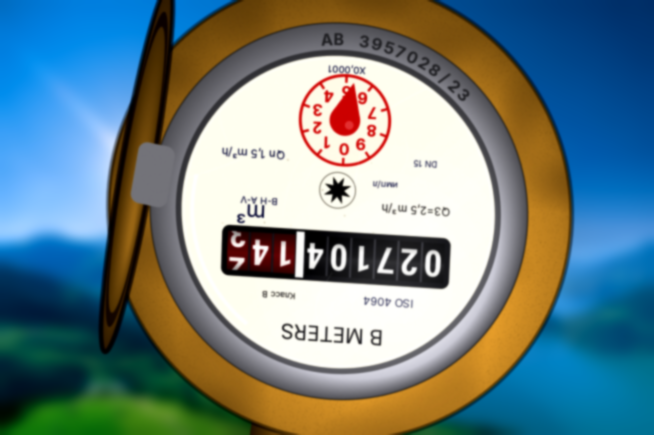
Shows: 27104.1425 m³
